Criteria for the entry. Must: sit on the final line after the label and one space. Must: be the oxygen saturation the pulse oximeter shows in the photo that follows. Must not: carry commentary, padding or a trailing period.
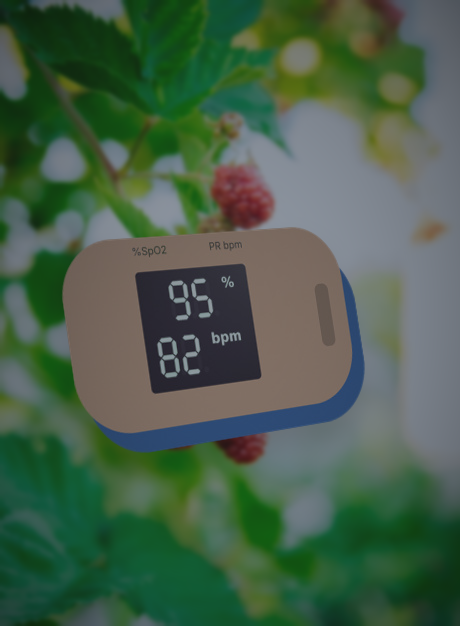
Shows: 95 %
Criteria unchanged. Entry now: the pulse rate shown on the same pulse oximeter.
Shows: 82 bpm
